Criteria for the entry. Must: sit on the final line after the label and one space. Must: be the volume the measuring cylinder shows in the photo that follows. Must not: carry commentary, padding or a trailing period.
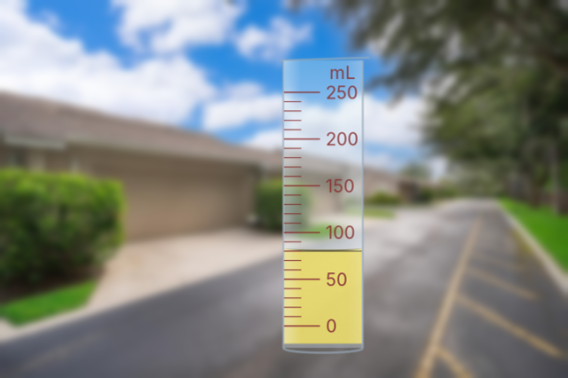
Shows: 80 mL
